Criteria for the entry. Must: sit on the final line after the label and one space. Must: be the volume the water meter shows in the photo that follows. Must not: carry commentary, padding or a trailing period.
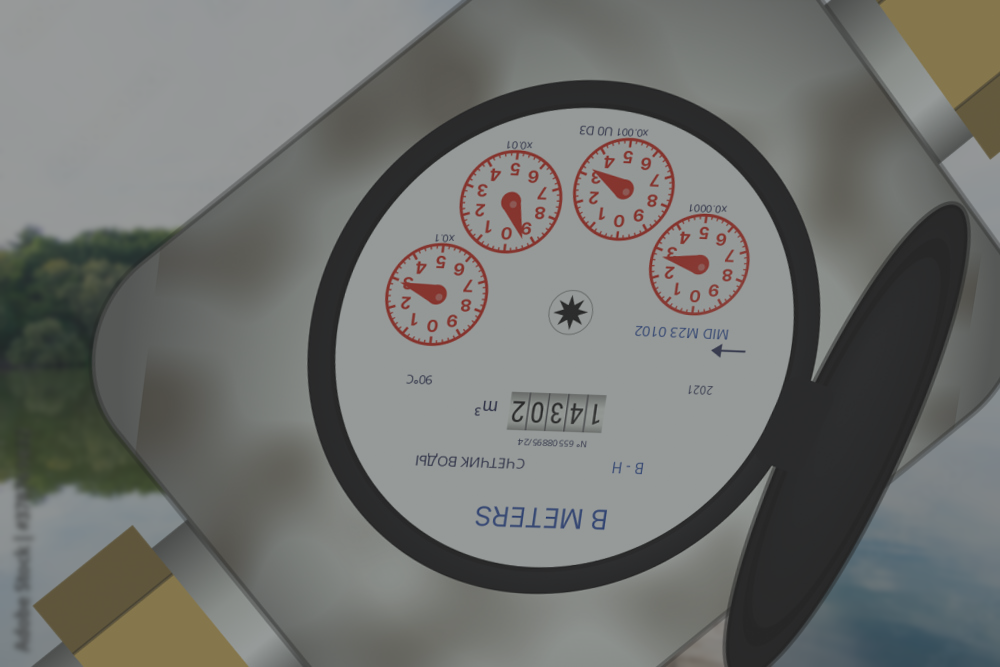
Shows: 14302.2932 m³
